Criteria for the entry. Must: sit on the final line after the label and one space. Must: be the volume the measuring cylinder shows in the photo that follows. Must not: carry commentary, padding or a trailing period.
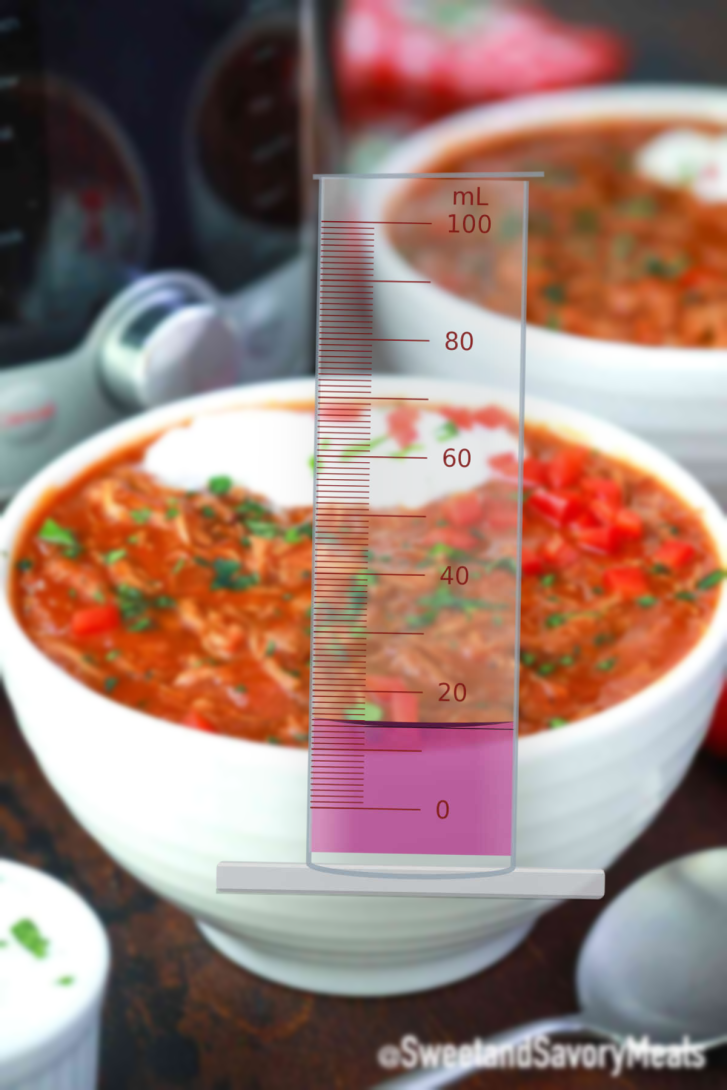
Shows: 14 mL
